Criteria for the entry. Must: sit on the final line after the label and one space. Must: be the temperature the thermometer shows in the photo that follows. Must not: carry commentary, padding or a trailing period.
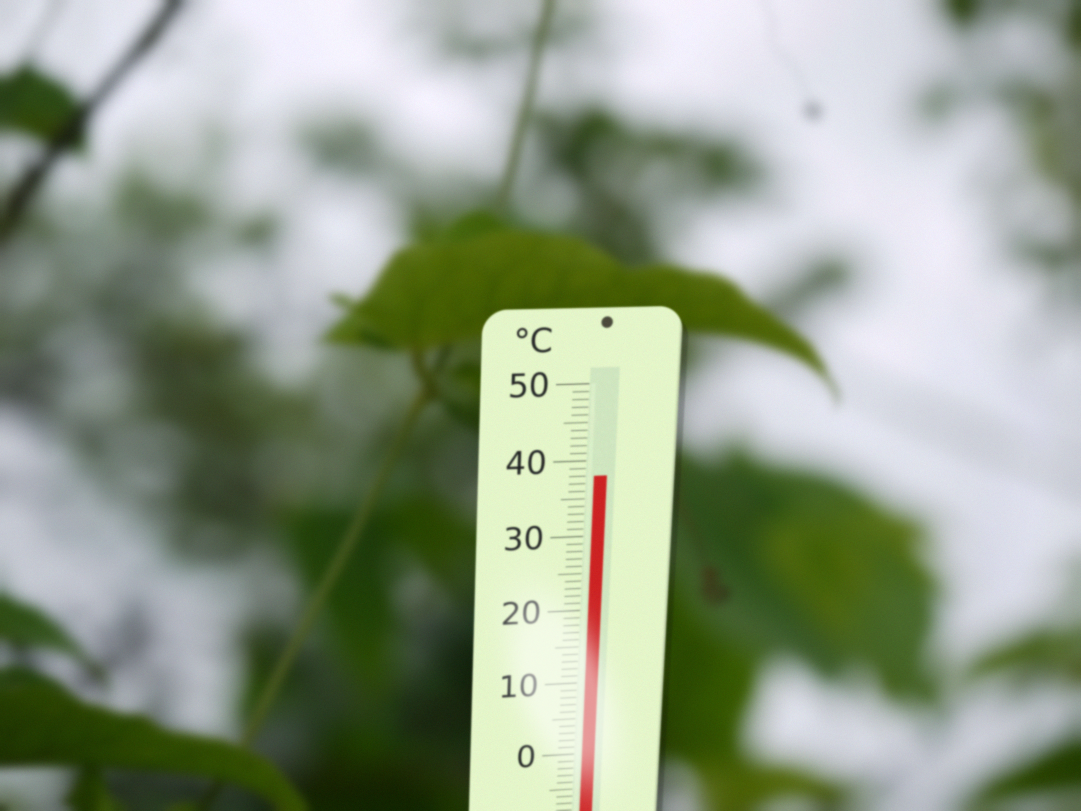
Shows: 38 °C
